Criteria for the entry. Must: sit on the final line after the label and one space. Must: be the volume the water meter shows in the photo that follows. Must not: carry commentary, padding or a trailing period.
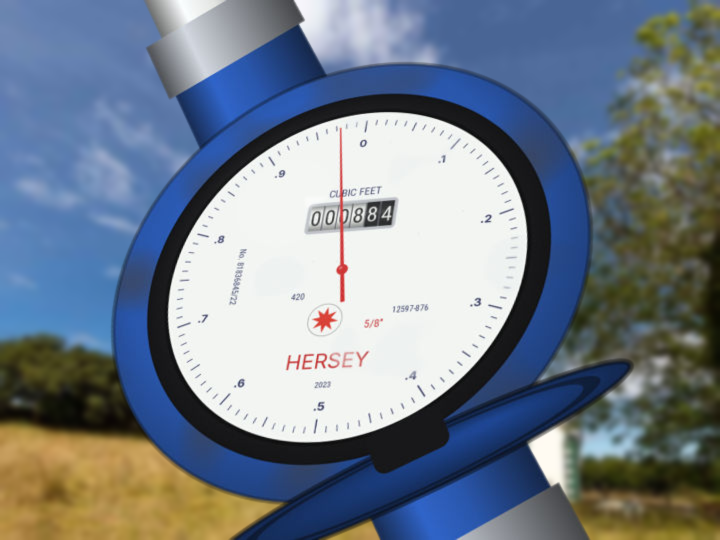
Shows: 883.97 ft³
